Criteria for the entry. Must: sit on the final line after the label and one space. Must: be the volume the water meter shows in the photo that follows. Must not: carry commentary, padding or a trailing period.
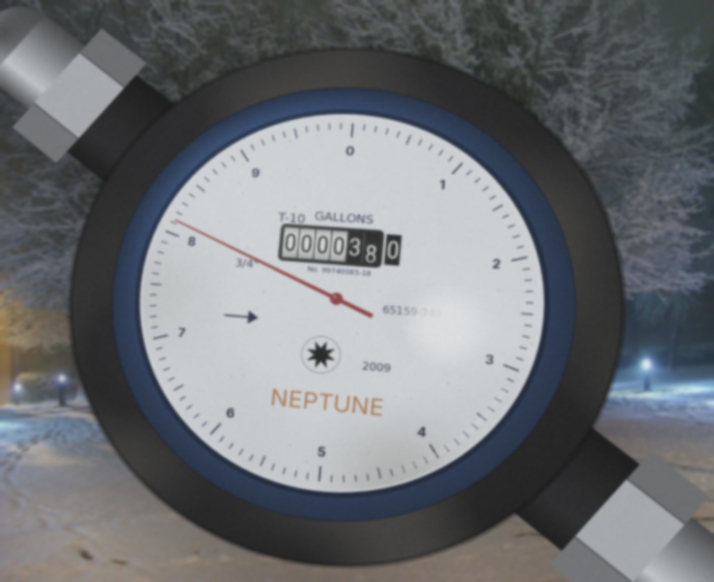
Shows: 378.1 gal
